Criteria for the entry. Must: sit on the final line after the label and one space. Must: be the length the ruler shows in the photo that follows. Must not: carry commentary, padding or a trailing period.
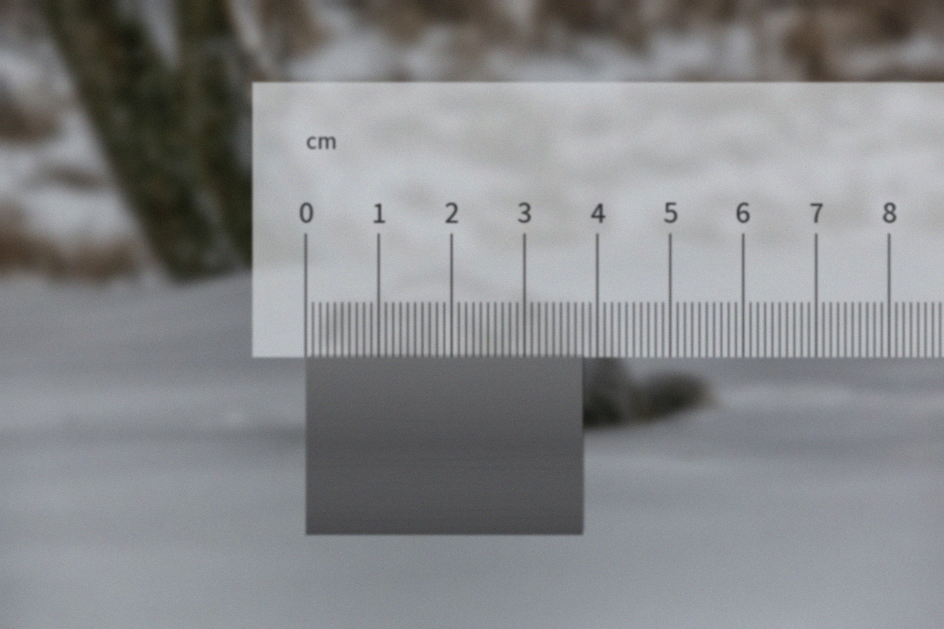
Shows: 3.8 cm
